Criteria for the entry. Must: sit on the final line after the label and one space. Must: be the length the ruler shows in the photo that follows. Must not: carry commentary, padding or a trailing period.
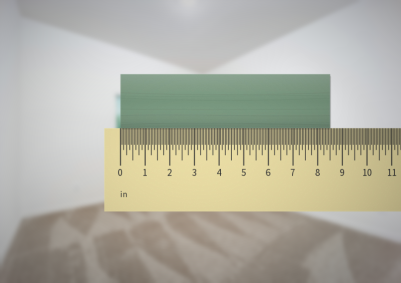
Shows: 8.5 in
